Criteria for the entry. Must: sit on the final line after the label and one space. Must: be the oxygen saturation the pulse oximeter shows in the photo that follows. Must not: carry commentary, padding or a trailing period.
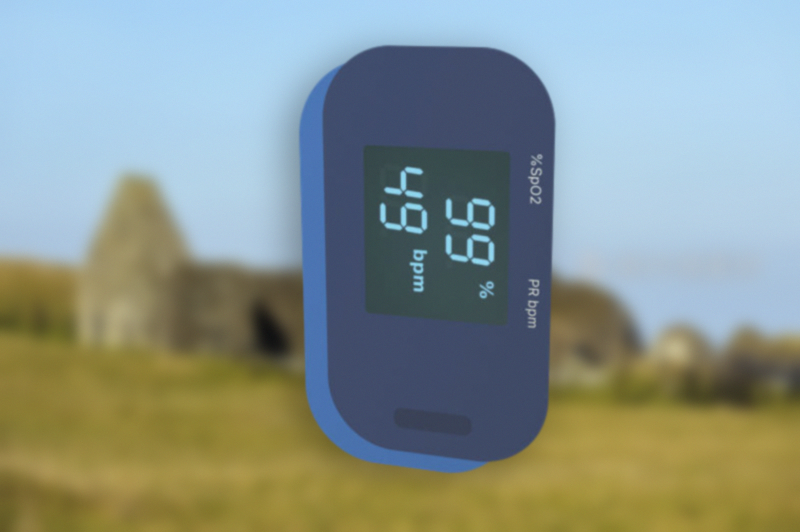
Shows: 99 %
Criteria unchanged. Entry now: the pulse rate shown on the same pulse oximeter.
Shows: 49 bpm
